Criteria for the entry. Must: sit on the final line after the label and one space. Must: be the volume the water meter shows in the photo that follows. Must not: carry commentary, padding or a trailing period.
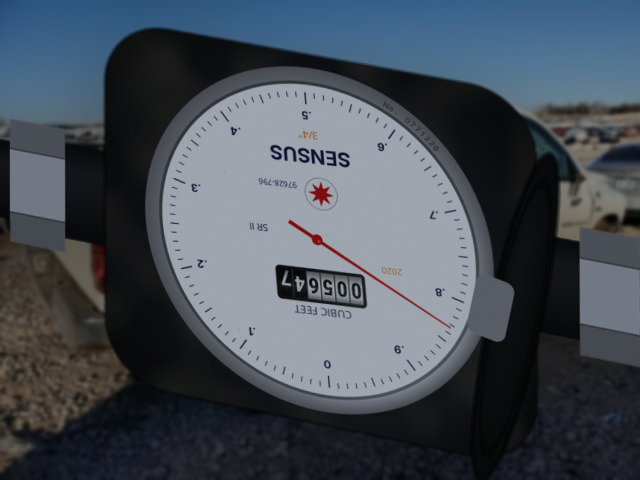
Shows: 5646.83 ft³
